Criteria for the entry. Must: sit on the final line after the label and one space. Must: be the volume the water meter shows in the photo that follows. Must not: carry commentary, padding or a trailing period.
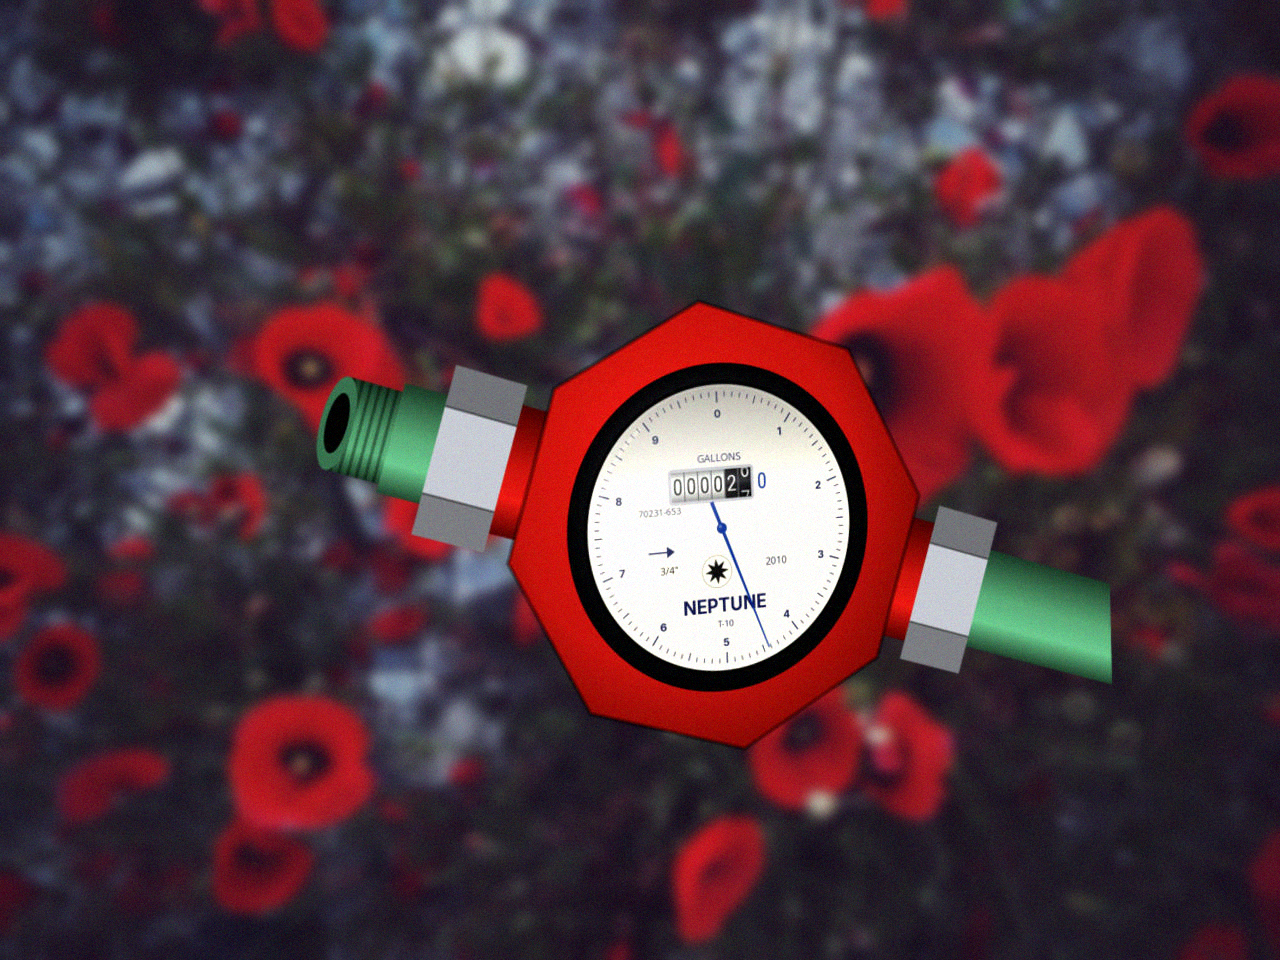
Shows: 264.4 gal
